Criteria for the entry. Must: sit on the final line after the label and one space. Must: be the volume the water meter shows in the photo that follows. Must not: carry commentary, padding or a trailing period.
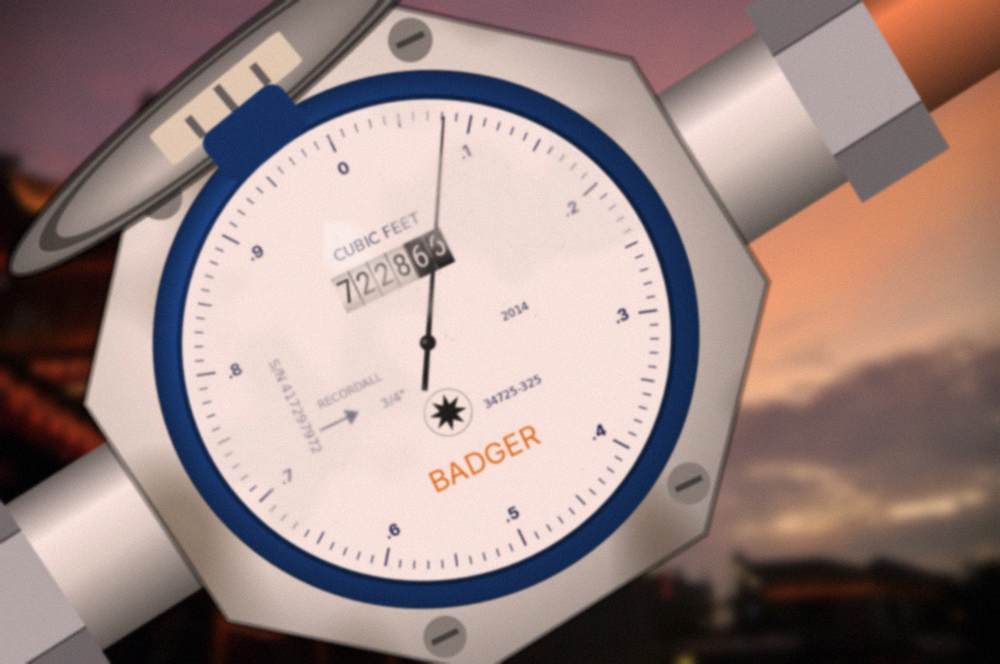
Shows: 722866.08 ft³
